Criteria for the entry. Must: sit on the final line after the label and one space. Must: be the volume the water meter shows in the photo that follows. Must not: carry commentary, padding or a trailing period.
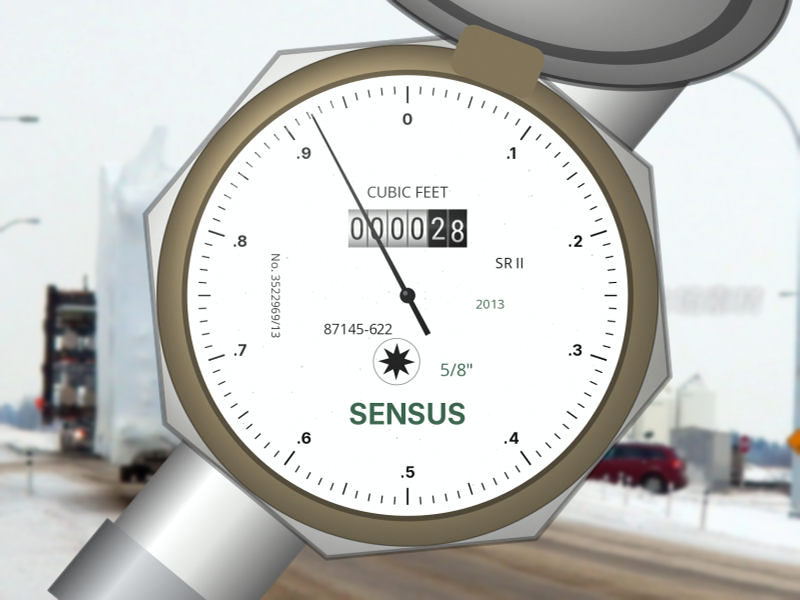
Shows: 27.92 ft³
